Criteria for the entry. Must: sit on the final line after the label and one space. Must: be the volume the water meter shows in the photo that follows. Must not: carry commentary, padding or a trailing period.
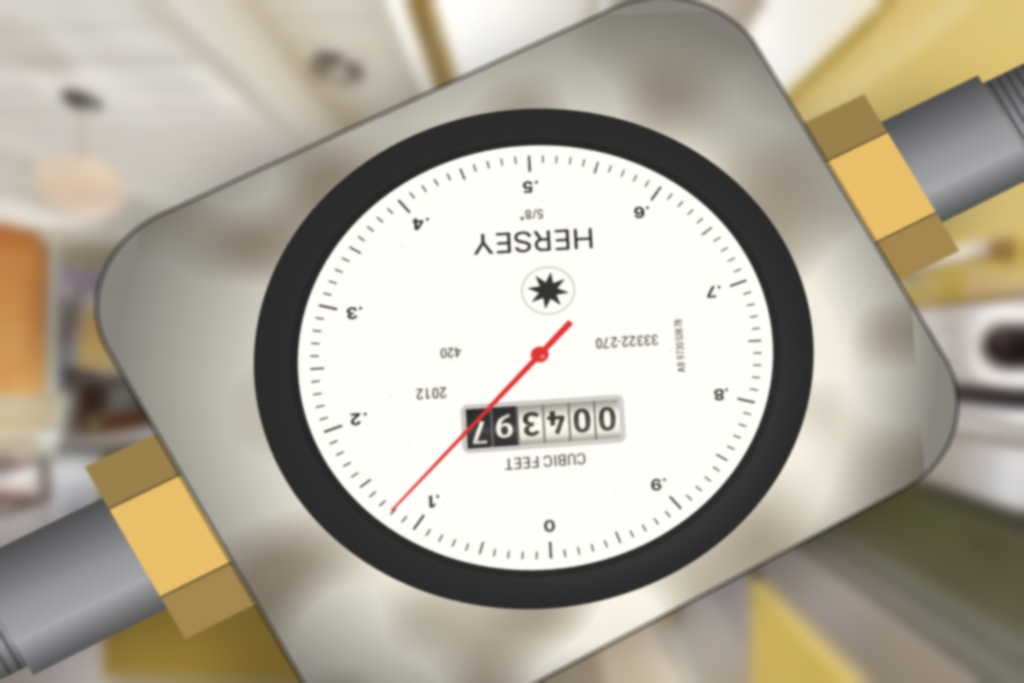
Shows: 4397.12 ft³
